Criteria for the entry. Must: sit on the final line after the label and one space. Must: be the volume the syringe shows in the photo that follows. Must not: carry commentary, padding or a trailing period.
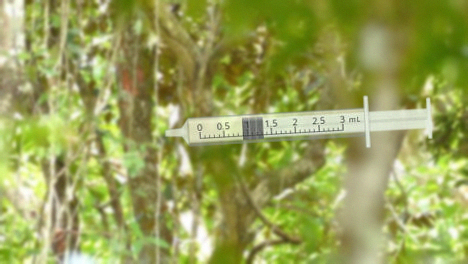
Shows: 0.9 mL
